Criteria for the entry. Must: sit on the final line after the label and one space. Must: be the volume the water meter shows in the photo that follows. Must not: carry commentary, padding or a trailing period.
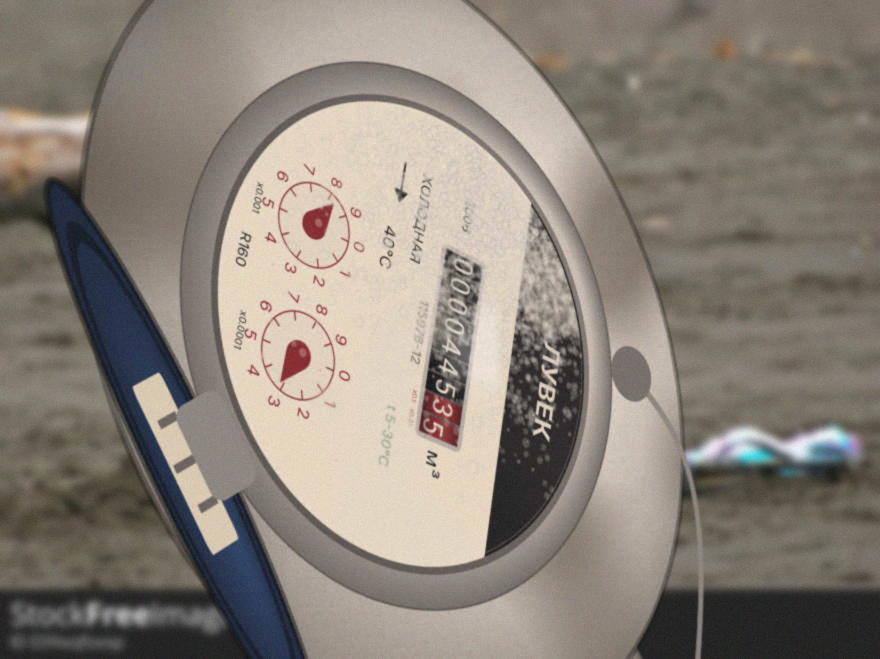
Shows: 445.3483 m³
